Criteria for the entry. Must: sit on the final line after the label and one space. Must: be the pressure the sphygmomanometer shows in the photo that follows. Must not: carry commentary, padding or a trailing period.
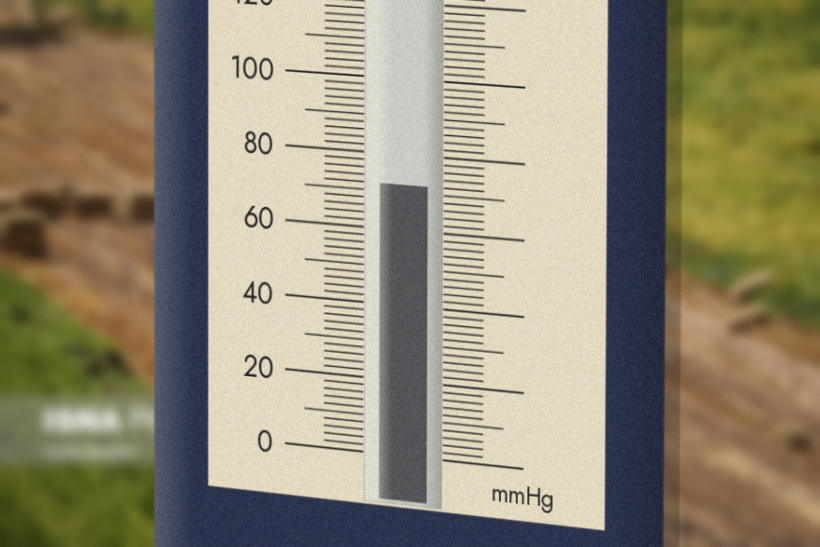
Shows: 72 mmHg
